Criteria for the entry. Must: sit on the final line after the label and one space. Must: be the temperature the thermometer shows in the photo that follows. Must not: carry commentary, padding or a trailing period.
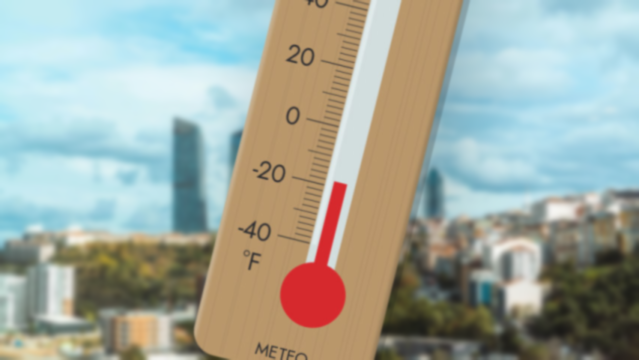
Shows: -18 °F
